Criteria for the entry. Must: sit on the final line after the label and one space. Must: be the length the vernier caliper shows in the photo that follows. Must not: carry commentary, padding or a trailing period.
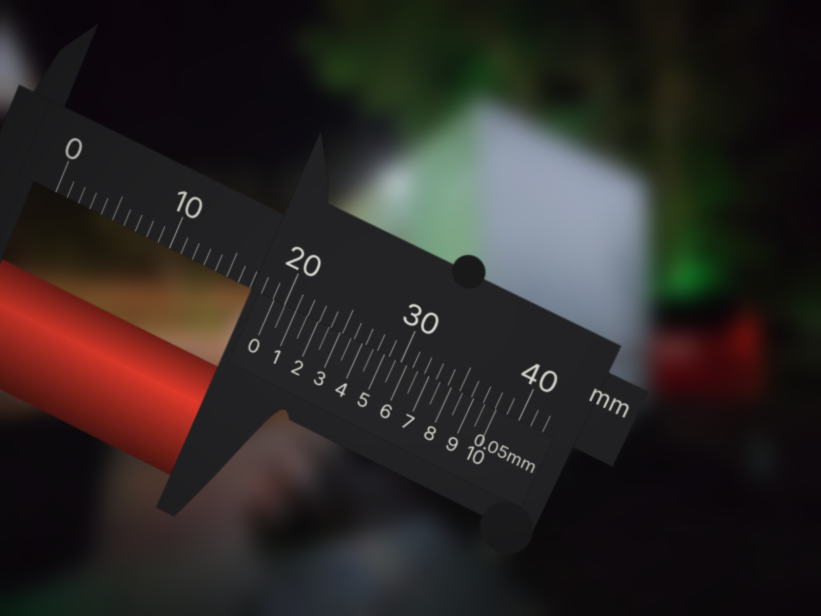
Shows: 19.1 mm
